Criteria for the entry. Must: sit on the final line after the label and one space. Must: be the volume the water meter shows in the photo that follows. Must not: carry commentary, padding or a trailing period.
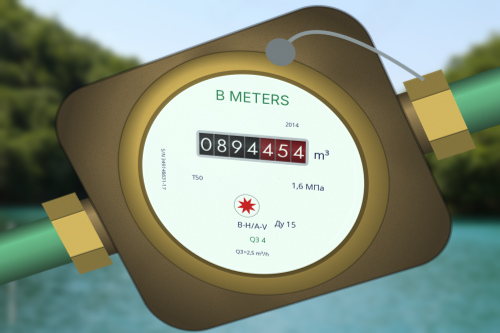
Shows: 894.454 m³
